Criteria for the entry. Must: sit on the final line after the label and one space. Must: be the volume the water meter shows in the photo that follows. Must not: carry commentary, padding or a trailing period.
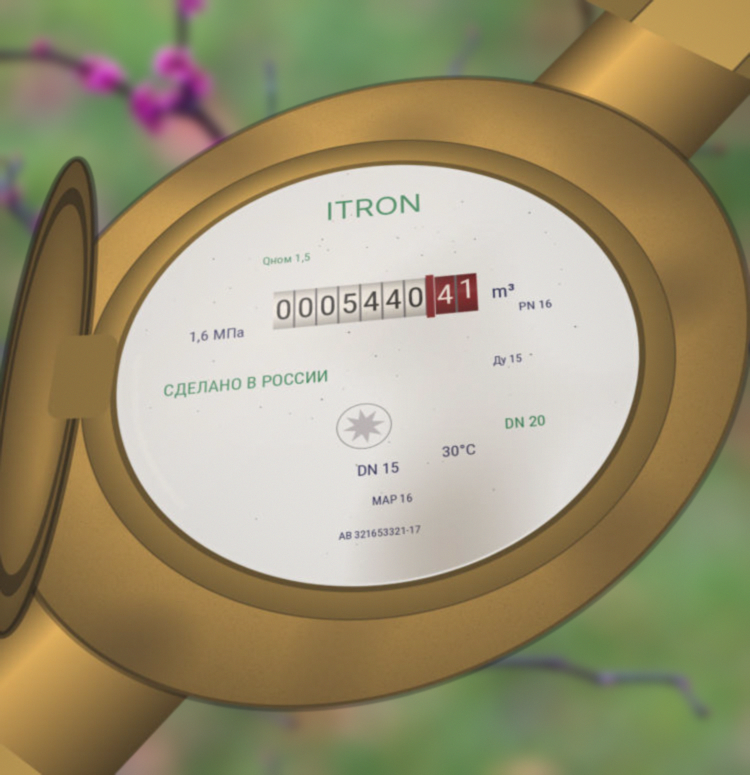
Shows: 5440.41 m³
